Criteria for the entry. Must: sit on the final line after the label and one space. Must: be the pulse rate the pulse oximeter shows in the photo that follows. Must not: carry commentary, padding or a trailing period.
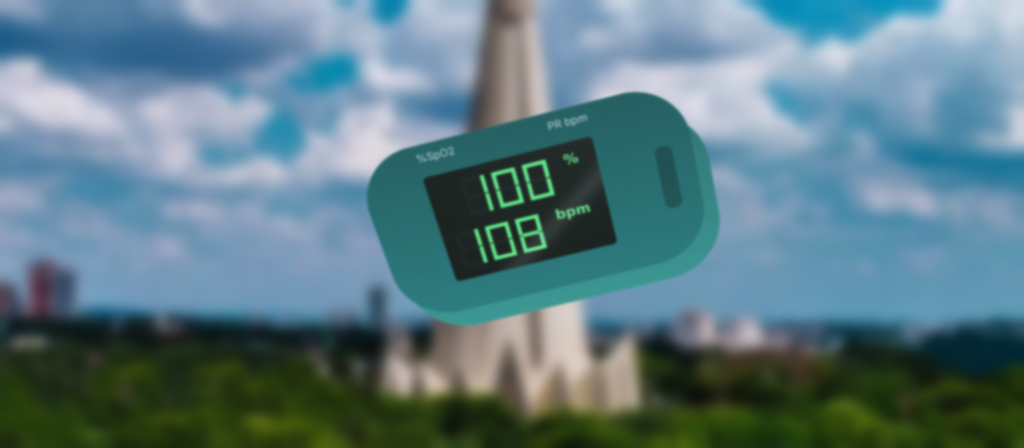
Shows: 108 bpm
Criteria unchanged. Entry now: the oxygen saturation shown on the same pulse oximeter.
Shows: 100 %
